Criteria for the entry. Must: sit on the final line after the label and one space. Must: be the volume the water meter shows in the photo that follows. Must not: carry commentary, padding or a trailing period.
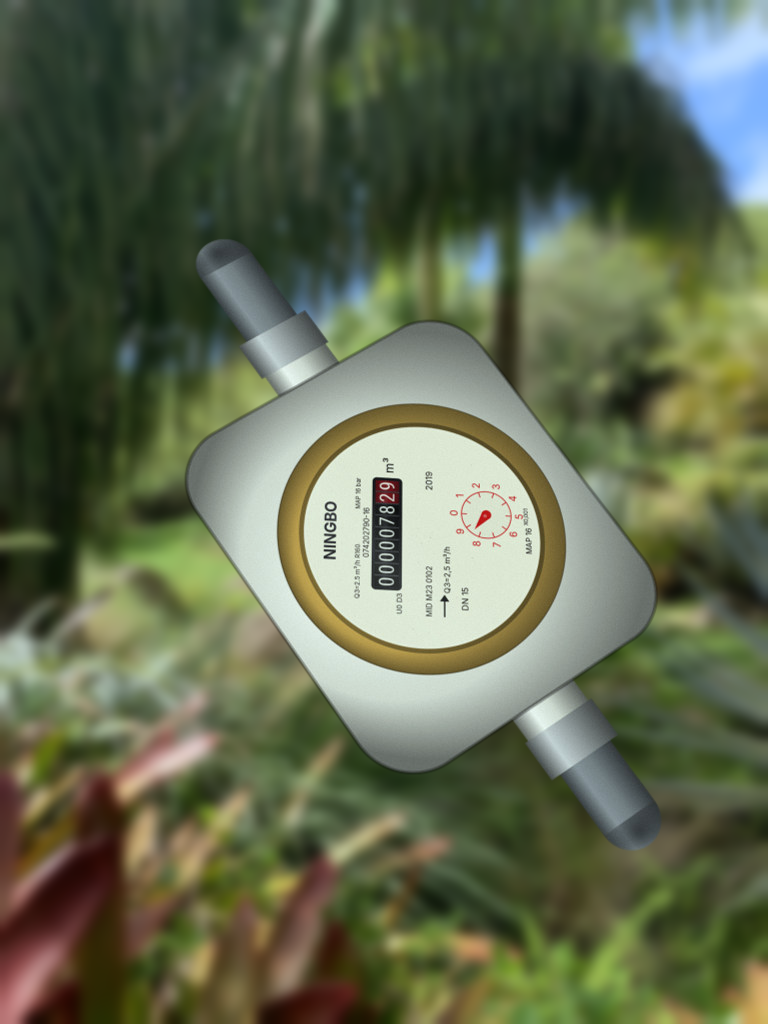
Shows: 78.298 m³
